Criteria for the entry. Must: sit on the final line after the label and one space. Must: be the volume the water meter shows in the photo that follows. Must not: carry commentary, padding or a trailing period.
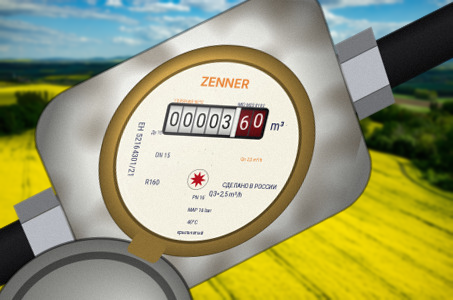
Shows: 3.60 m³
